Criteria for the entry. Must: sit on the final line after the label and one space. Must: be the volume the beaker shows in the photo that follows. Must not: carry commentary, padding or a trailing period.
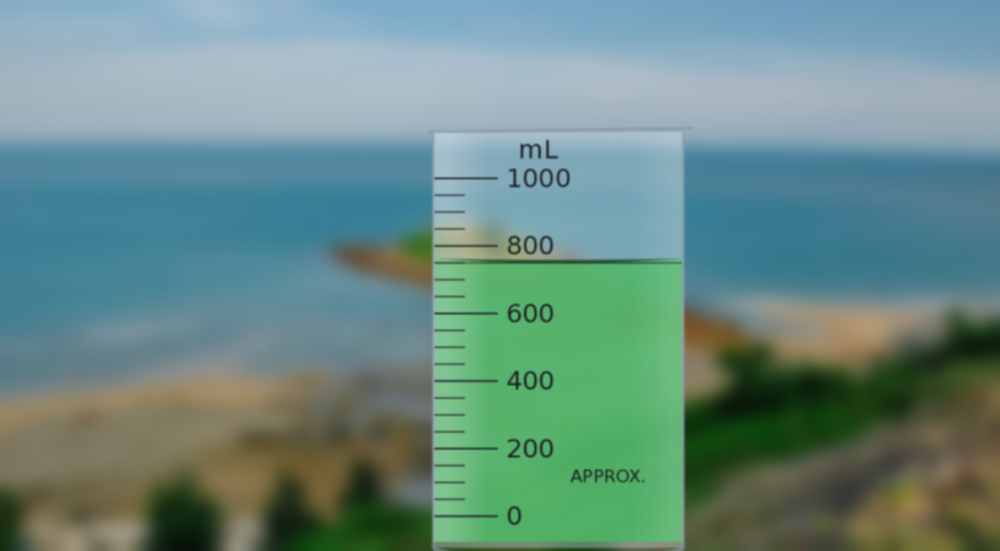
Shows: 750 mL
